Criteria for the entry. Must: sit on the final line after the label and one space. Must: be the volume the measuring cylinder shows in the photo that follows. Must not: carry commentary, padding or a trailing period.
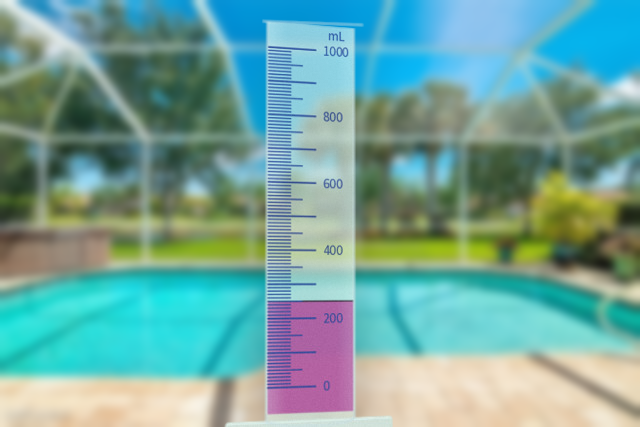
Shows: 250 mL
